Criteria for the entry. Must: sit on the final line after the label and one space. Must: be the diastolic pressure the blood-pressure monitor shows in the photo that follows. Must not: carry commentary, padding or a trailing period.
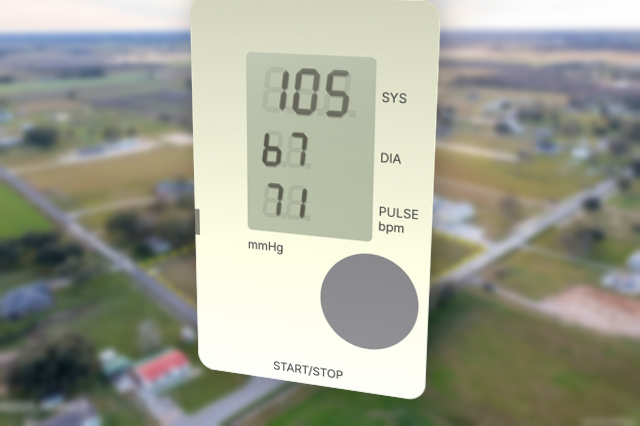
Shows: 67 mmHg
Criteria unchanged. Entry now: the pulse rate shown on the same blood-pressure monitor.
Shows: 71 bpm
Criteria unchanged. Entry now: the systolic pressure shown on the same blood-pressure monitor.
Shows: 105 mmHg
